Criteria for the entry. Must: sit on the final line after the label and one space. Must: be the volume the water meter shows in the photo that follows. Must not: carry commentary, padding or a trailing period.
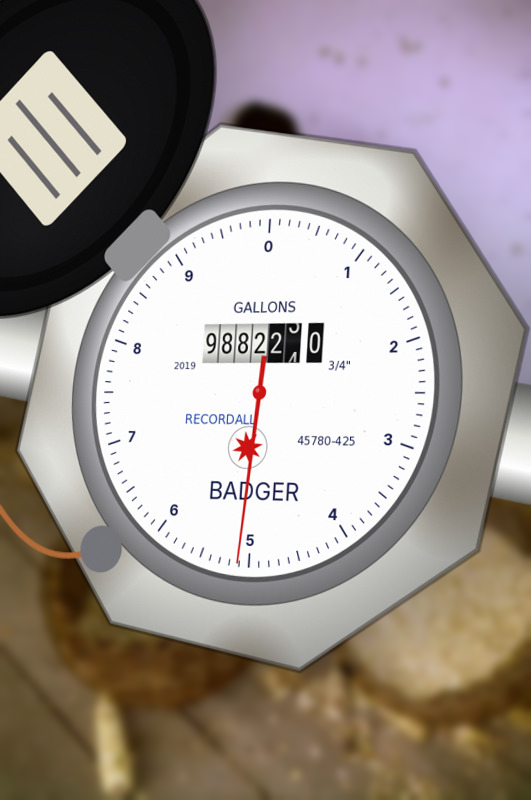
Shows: 9882235.1 gal
